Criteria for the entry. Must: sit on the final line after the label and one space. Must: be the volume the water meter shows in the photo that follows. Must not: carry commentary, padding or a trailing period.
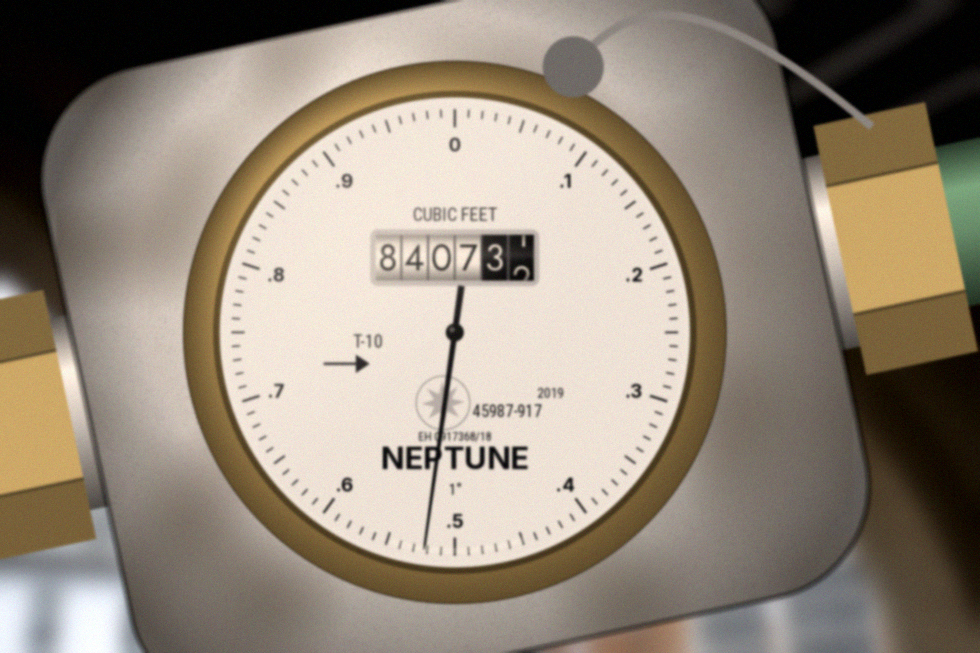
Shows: 840731.52 ft³
